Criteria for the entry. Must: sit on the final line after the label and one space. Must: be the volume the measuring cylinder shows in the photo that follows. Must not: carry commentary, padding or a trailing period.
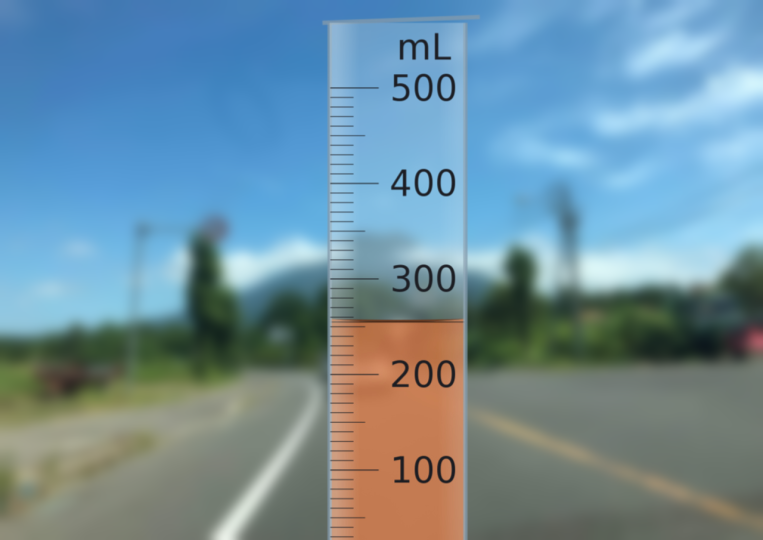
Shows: 255 mL
